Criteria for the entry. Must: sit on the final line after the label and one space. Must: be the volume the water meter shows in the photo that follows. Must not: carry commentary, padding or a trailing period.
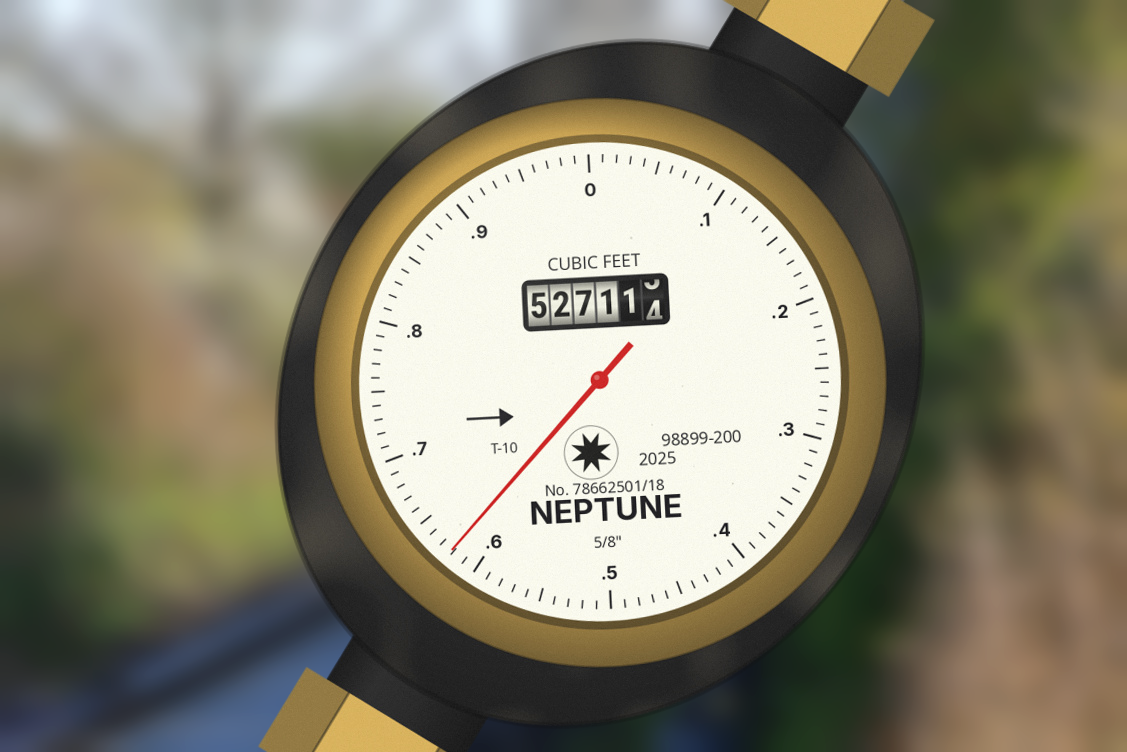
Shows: 527113.62 ft³
